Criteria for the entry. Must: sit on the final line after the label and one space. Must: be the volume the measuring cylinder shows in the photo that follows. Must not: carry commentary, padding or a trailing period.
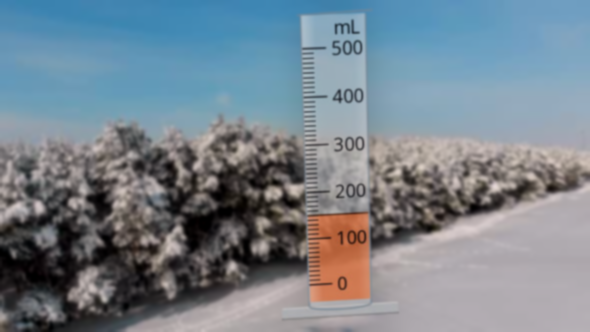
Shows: 150 mL
